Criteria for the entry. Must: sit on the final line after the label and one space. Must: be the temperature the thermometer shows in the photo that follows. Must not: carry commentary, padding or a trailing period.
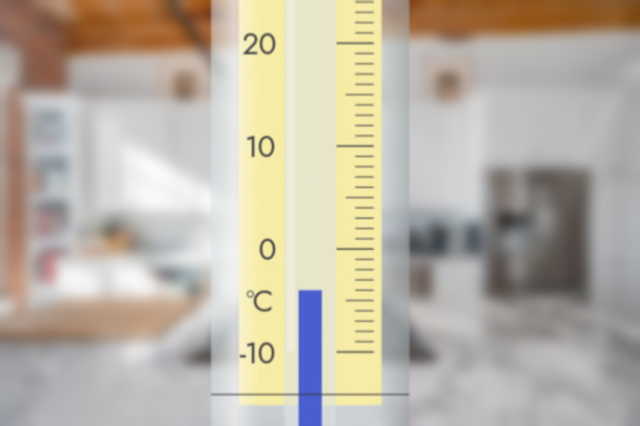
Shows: -4 °C
